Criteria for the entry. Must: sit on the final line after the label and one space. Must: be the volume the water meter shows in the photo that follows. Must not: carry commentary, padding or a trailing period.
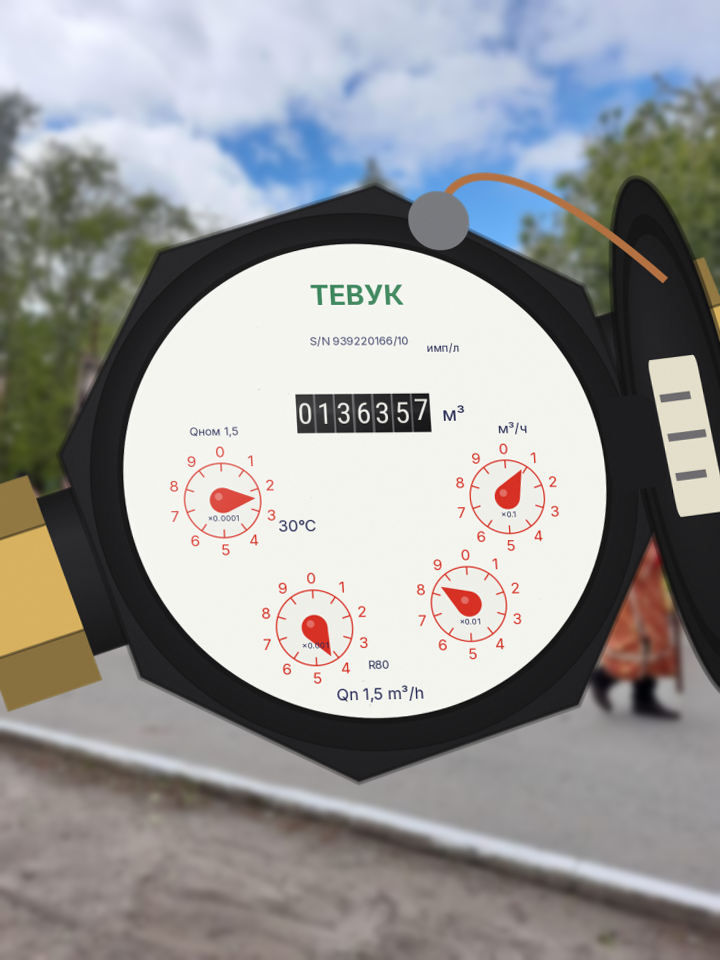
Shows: 136357.0842 m³
